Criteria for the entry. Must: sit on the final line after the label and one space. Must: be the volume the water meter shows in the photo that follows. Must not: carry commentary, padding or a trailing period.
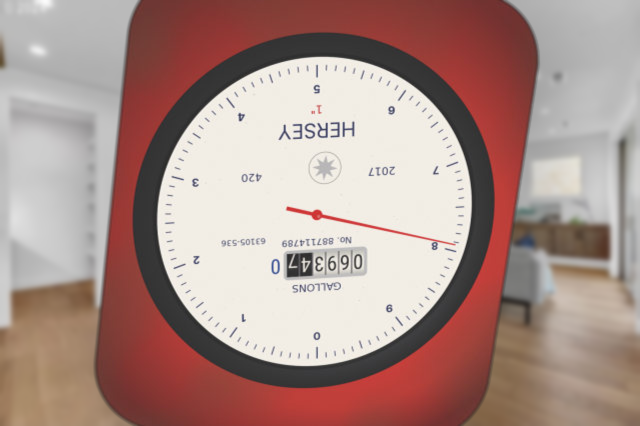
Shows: 693467.9 gal
